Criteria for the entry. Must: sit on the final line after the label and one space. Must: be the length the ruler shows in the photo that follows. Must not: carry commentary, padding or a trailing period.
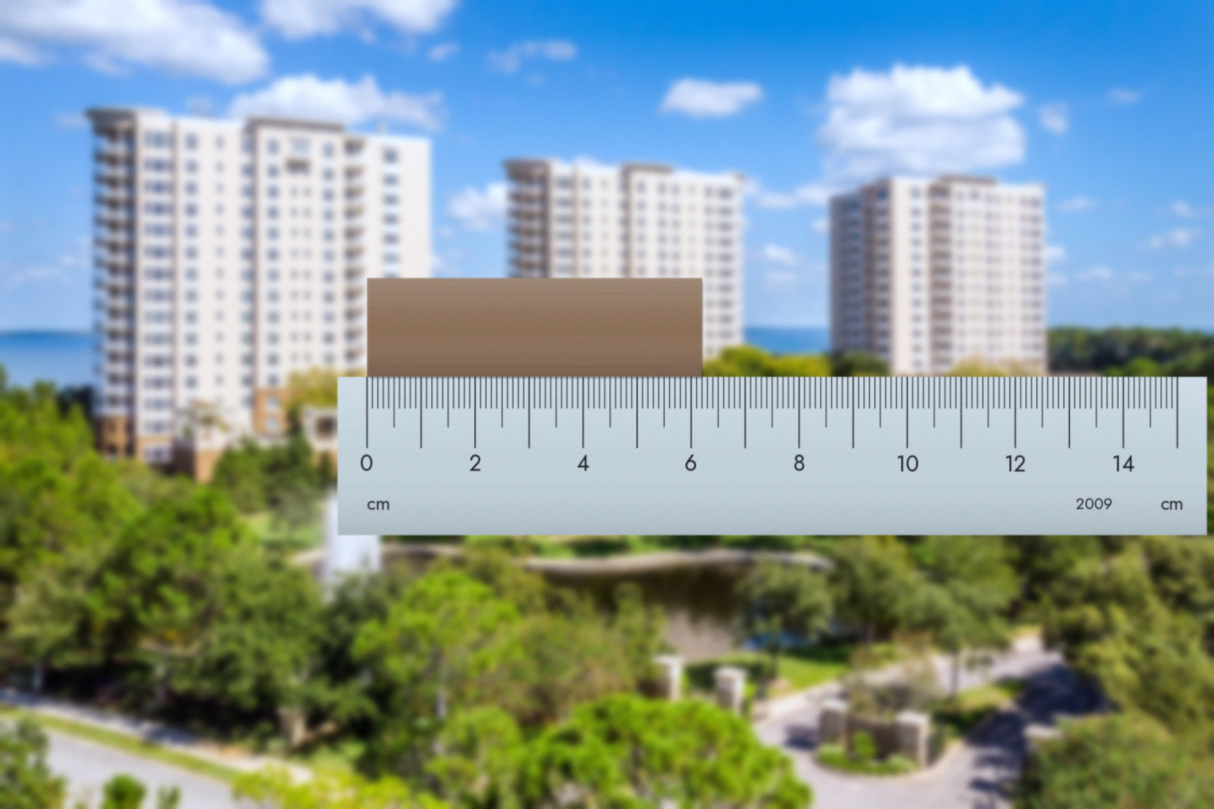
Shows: 6.2 cm
